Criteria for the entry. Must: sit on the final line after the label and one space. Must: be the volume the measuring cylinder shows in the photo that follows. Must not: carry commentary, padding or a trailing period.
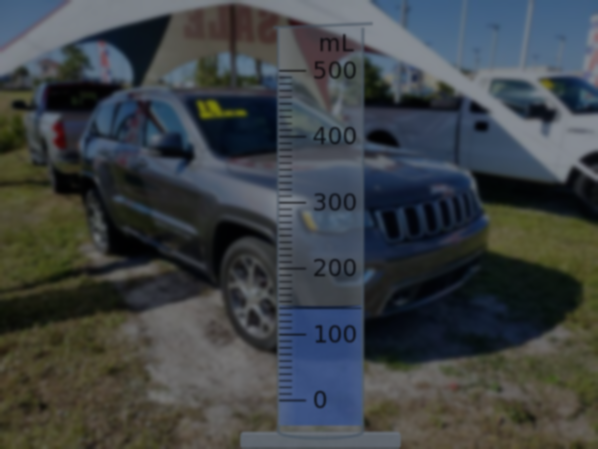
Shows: 140 mL
